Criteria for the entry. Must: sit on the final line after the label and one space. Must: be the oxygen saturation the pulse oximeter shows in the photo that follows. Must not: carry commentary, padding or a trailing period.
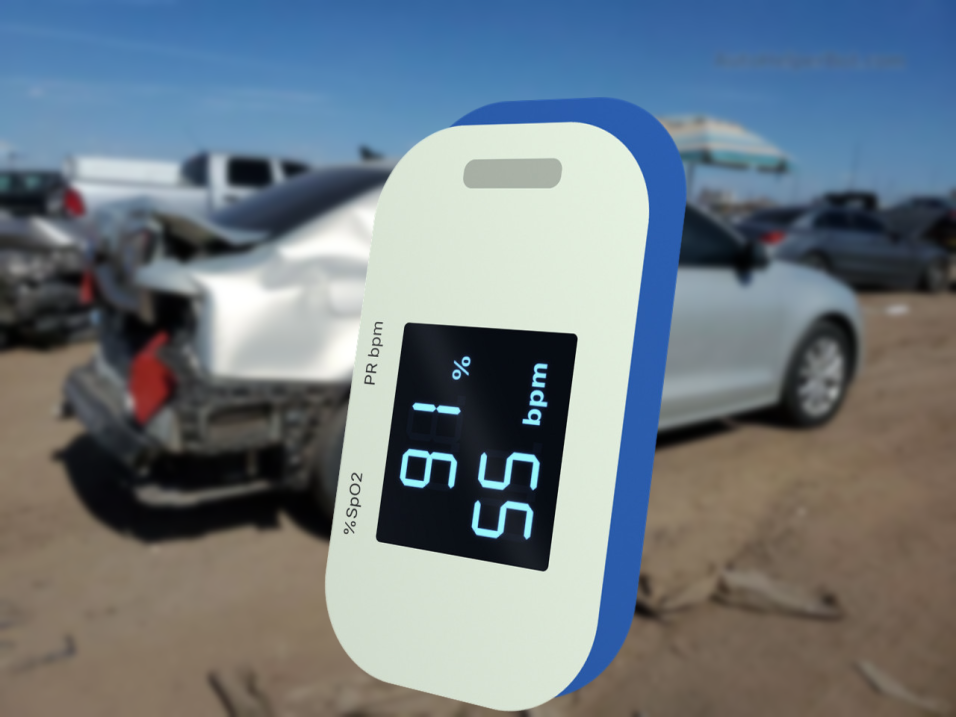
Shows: 91 %
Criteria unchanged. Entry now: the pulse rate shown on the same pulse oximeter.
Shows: 55 bpm
